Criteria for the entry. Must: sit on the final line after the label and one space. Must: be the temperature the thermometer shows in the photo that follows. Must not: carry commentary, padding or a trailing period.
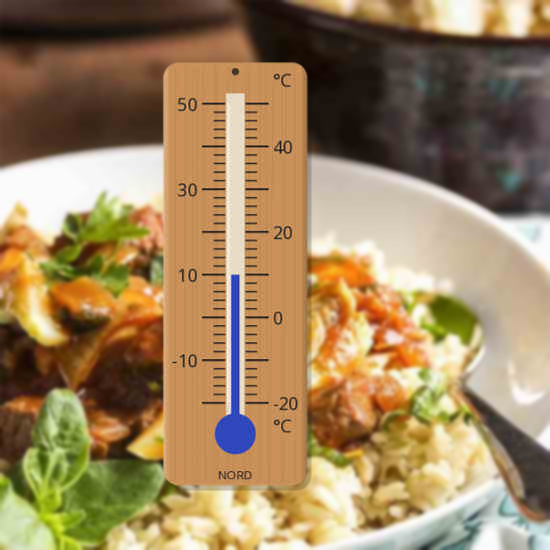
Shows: 10 °C
